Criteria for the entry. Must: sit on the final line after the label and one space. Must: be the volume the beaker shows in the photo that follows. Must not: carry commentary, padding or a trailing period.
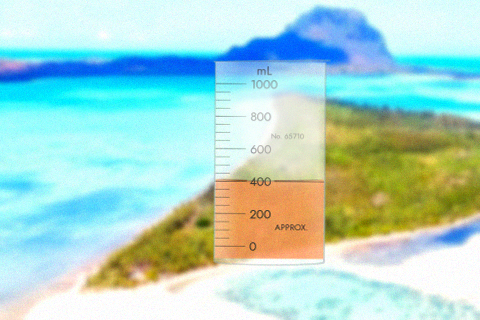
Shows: 400 mL
